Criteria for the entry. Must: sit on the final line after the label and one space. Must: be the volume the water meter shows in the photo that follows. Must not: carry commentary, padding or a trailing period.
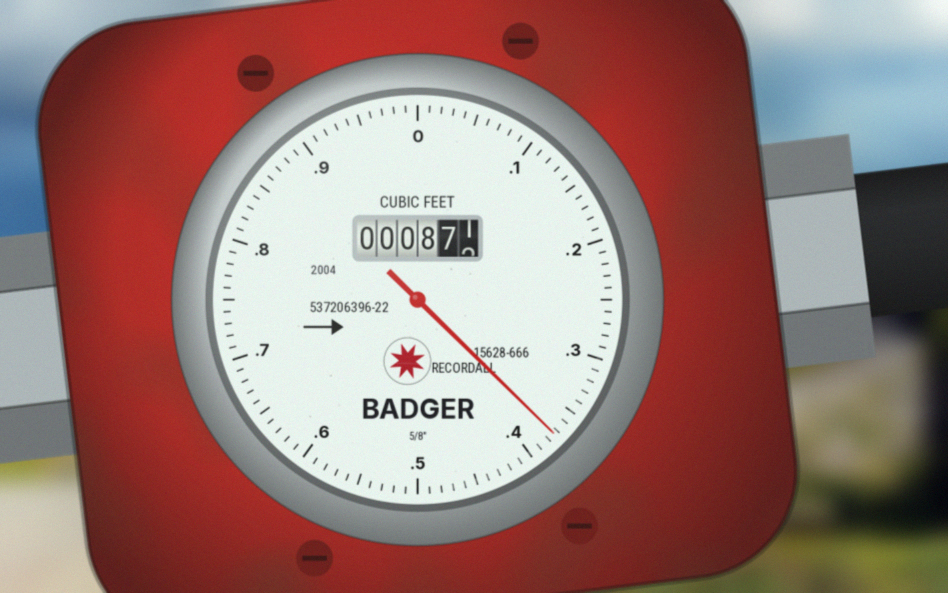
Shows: 871.37 ft³
